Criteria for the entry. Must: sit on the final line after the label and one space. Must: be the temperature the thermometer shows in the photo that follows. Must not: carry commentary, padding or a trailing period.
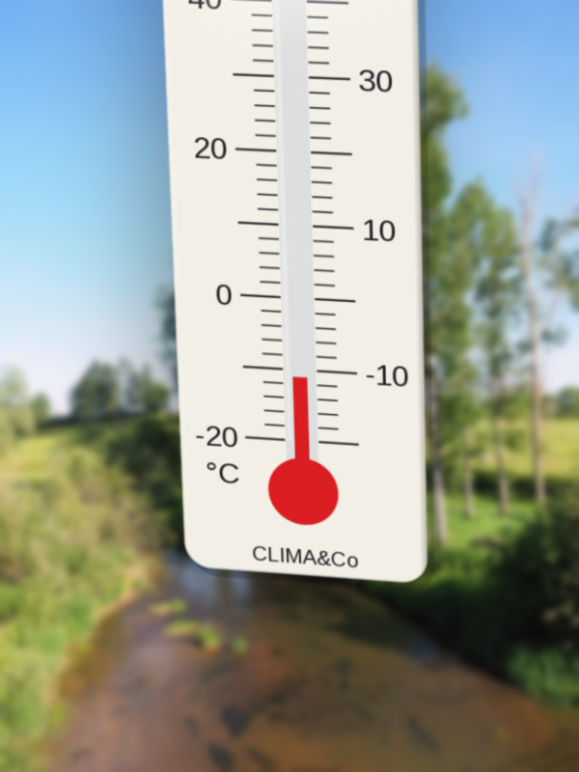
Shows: -11 °C
